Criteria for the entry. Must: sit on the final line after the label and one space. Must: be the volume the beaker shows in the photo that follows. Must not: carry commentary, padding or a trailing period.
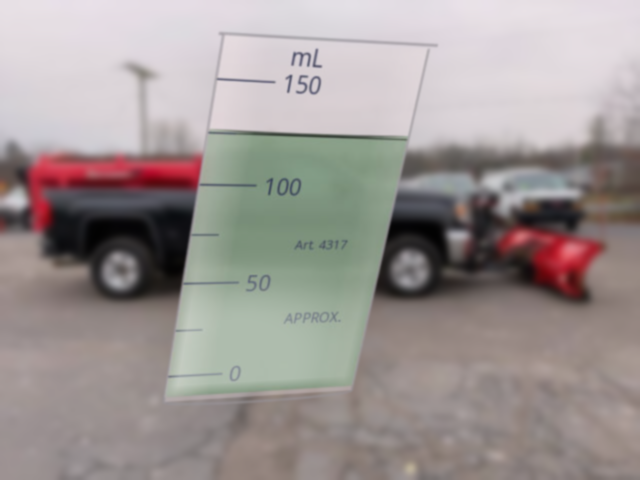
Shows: 125 mL
